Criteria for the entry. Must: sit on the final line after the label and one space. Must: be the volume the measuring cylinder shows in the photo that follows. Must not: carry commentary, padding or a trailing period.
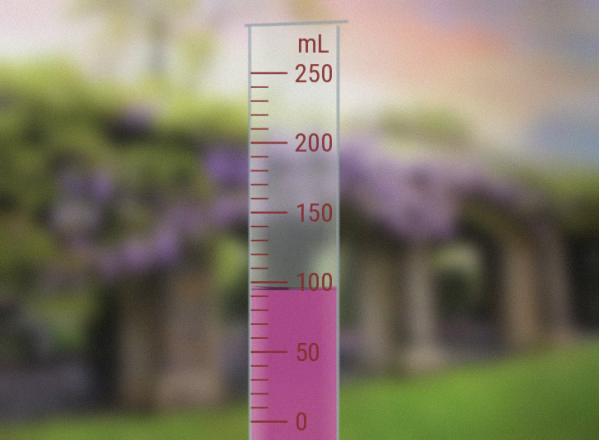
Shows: 95 mL
